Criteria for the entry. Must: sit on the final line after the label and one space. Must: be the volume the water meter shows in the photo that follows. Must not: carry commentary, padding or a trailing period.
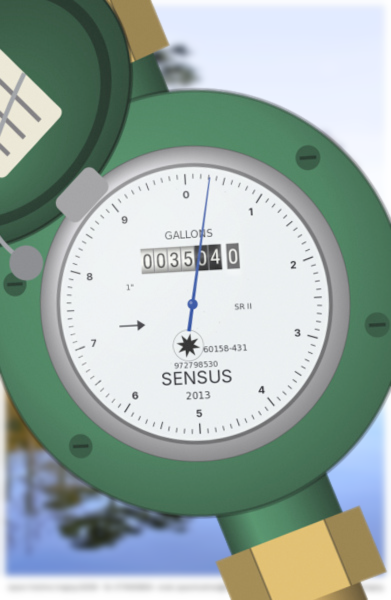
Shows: 35040.3 gal
